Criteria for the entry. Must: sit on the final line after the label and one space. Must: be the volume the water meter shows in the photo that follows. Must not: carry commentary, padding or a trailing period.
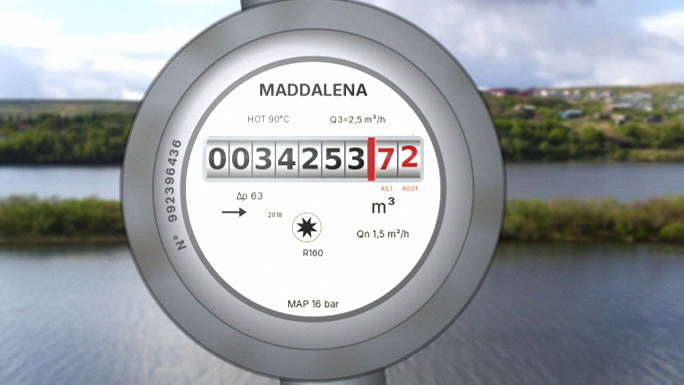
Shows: 34253.72 m³
